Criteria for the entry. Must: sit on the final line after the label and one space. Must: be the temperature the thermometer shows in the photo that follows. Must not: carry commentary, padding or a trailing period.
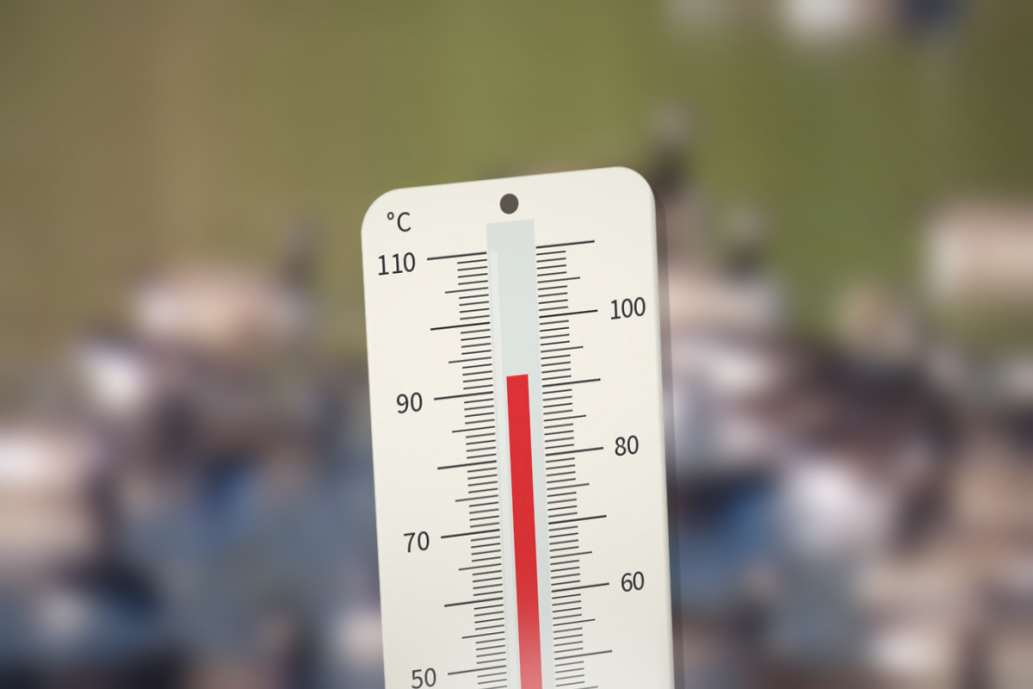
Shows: 92 °C
